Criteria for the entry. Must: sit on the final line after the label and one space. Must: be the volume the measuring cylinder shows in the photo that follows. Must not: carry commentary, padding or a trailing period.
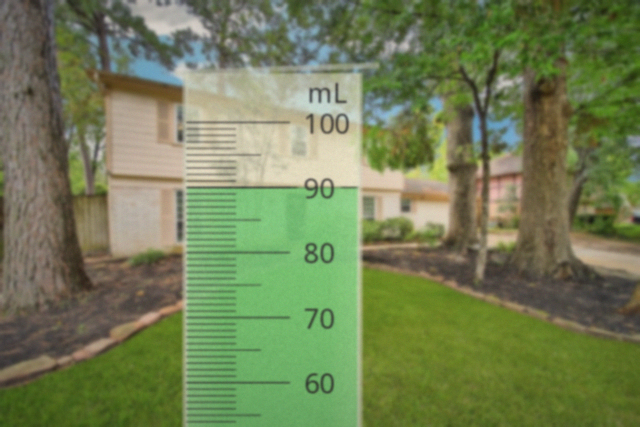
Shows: 90 mL
